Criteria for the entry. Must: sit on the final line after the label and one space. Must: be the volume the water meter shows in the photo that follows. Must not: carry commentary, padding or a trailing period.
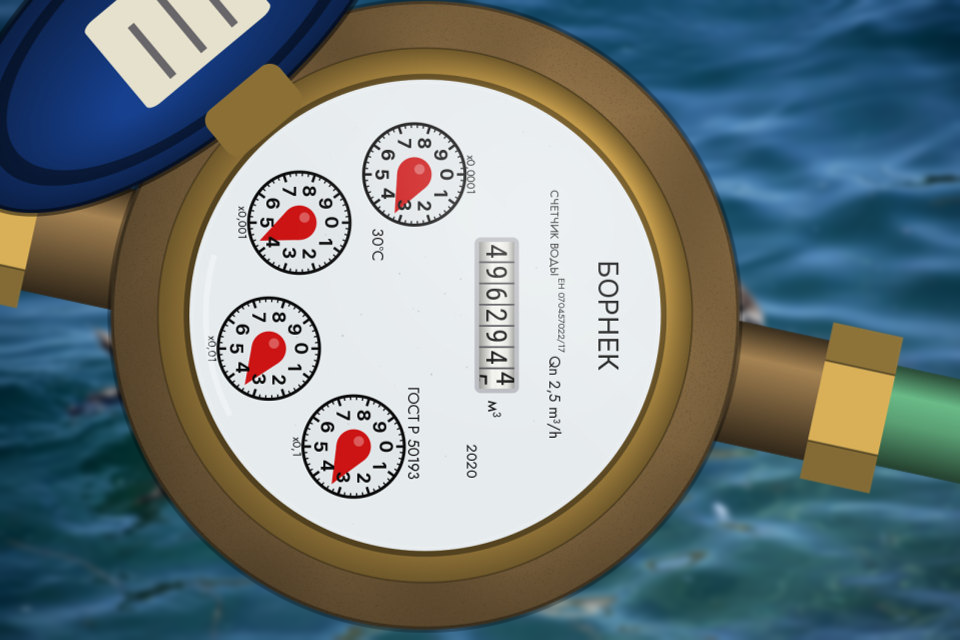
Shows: 4962944.3343 m³
